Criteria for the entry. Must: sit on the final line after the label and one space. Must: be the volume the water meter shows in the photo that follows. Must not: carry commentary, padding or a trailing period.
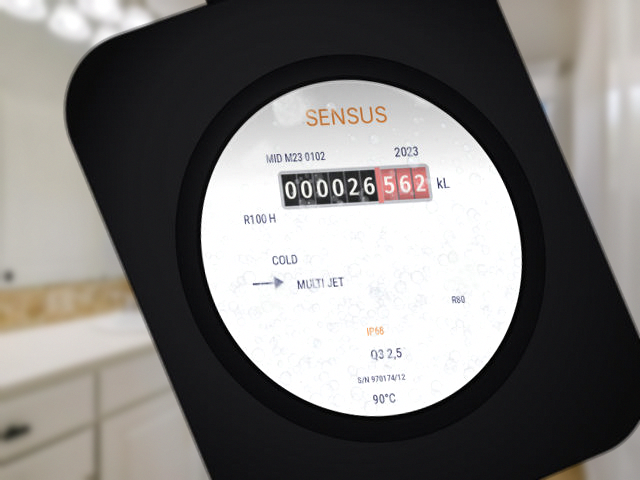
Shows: 26.562 kL
